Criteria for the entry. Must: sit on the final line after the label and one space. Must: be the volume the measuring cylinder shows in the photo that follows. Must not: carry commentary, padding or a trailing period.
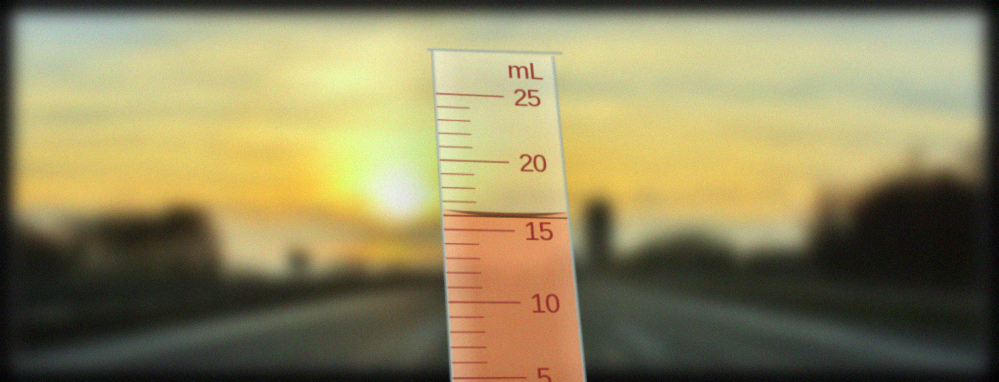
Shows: 16 mL
